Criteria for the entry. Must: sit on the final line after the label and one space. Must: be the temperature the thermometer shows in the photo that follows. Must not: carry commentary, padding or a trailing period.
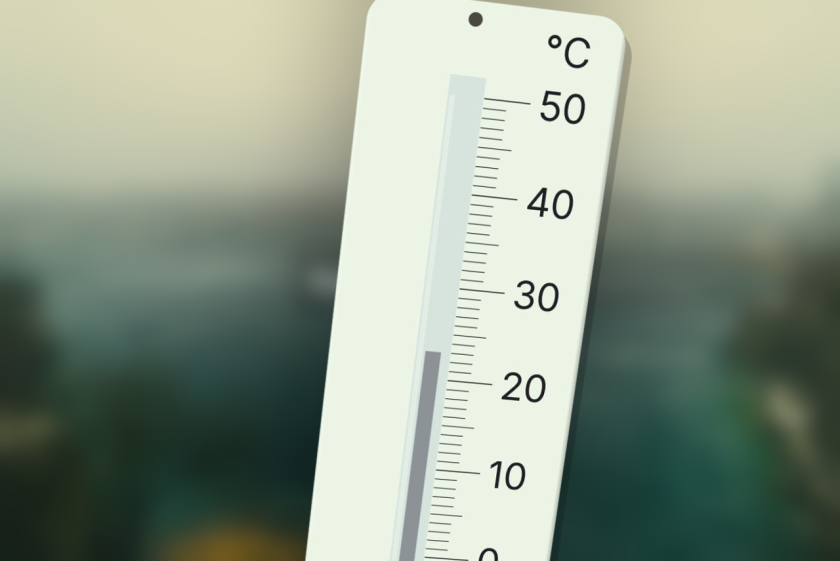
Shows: 23 °C
